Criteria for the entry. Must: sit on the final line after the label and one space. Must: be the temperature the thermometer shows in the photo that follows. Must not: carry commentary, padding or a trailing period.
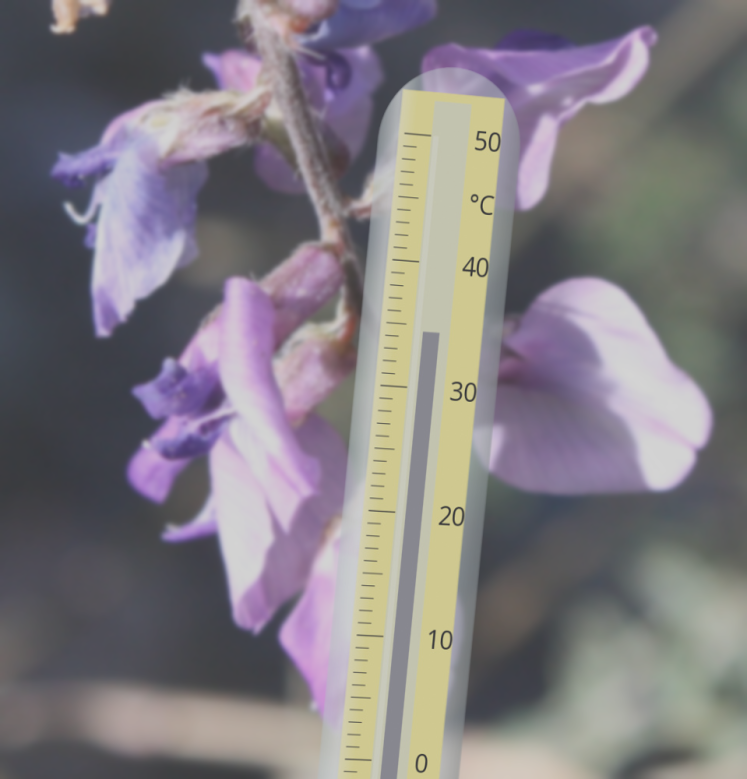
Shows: 34.5 °C
